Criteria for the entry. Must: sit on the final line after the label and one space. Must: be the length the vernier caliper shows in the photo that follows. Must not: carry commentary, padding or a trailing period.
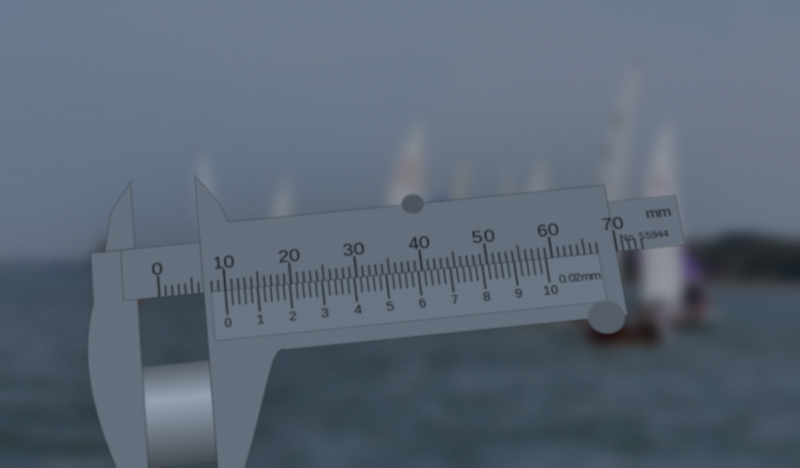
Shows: 10.0 mm
